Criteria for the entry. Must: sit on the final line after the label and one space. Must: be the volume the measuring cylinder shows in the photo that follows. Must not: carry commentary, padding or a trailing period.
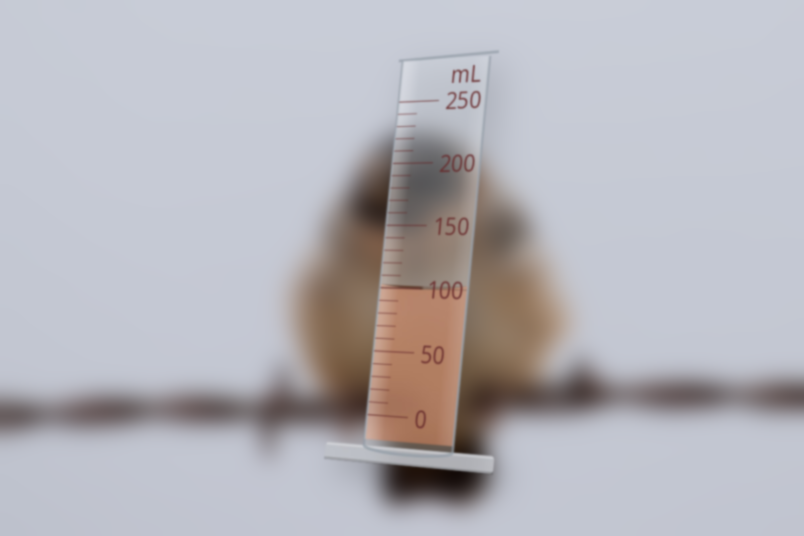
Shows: 100 mL
